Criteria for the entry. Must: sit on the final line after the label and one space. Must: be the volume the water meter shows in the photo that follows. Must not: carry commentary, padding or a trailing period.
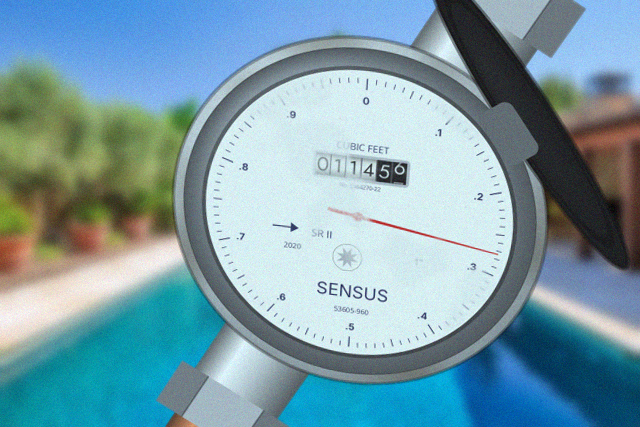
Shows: 11456.27 ft³
